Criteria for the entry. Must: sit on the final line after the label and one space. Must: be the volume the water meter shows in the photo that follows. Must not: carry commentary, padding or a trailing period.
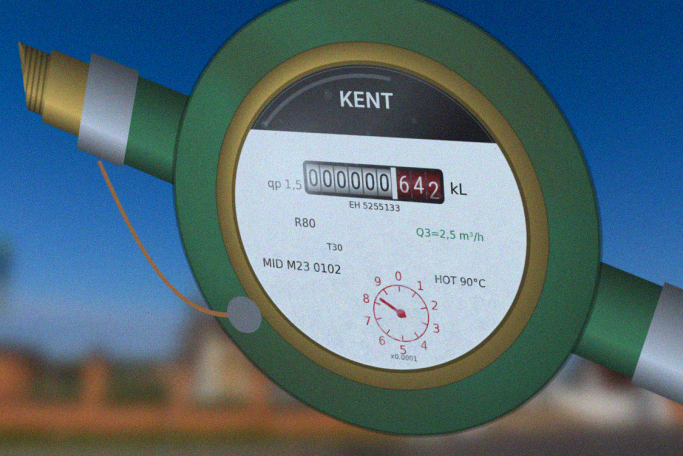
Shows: 0.6418 kL
